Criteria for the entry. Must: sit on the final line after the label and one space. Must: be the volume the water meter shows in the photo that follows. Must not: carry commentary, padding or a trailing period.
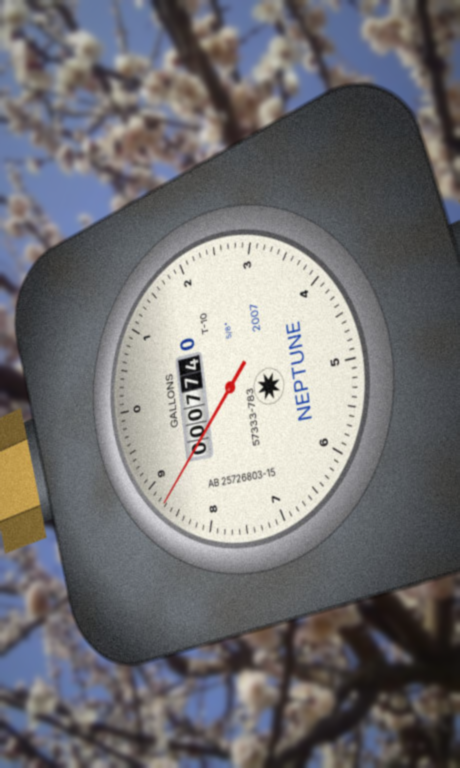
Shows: 7738.7 gal
